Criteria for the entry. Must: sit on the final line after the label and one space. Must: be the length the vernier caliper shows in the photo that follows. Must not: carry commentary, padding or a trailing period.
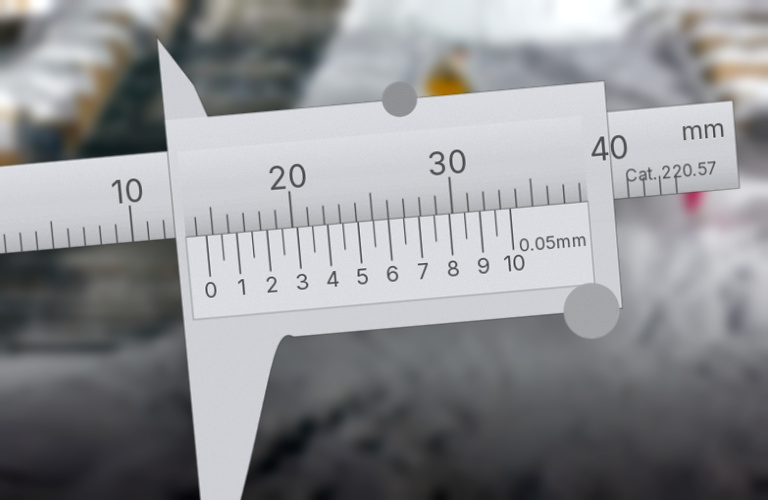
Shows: 14.6 mm
